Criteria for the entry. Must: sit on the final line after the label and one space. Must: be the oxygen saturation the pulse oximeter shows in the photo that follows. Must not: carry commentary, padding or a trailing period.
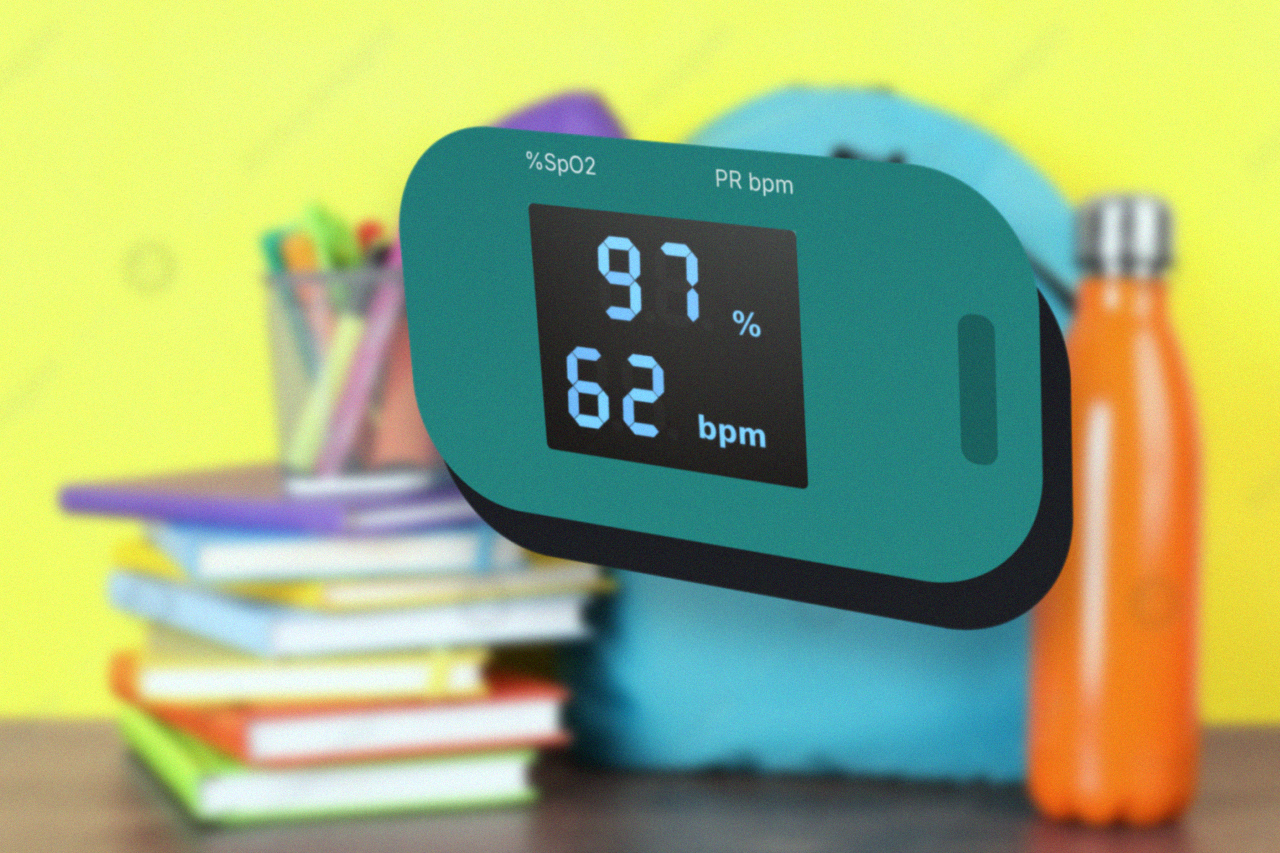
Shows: 97 %
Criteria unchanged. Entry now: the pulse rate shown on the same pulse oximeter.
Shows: 62 bpm
